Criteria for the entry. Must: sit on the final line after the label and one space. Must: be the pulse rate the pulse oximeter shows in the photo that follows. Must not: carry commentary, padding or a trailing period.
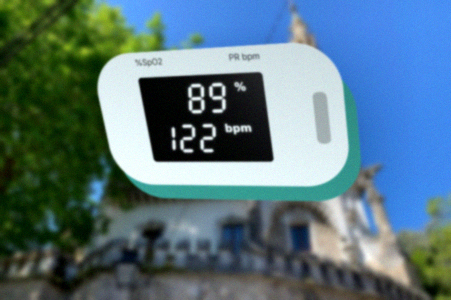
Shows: 122 bpm
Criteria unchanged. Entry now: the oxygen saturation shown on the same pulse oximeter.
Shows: 89 %
